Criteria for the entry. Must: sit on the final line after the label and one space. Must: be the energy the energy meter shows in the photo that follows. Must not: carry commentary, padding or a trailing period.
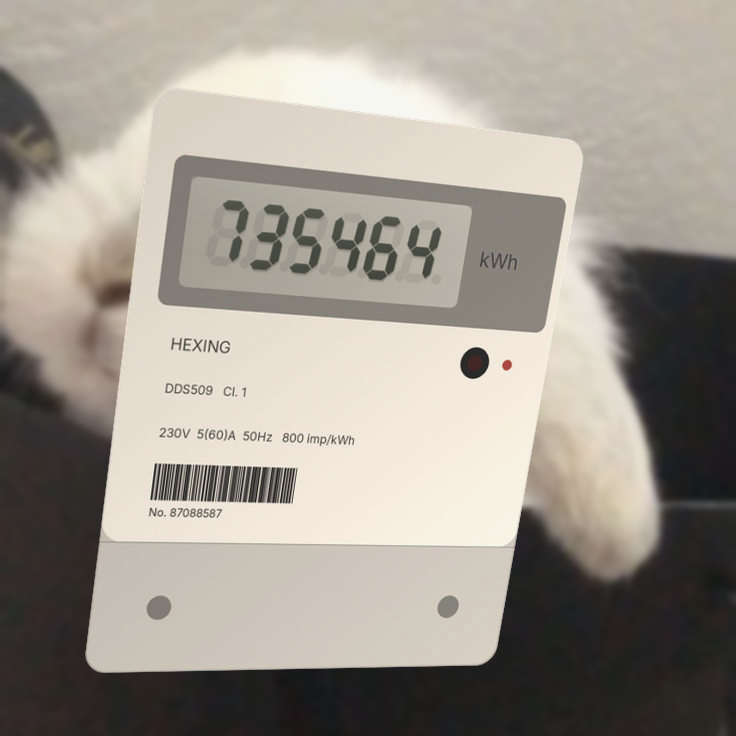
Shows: 735464 kWh
